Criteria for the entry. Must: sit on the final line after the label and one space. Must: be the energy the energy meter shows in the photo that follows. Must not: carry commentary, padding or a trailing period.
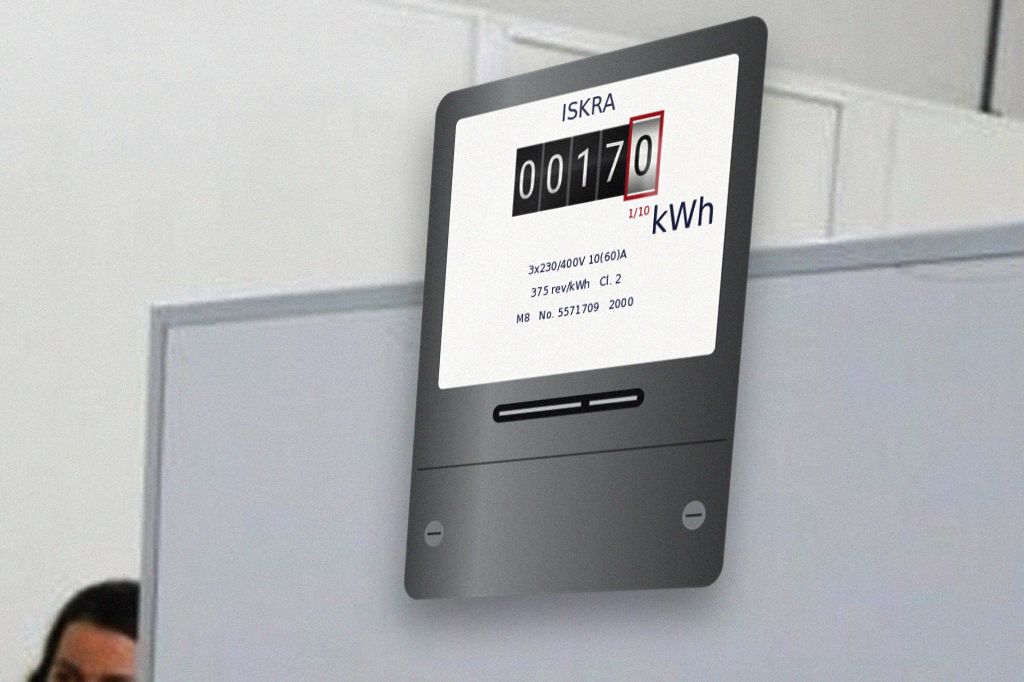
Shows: 17.0 kWh
